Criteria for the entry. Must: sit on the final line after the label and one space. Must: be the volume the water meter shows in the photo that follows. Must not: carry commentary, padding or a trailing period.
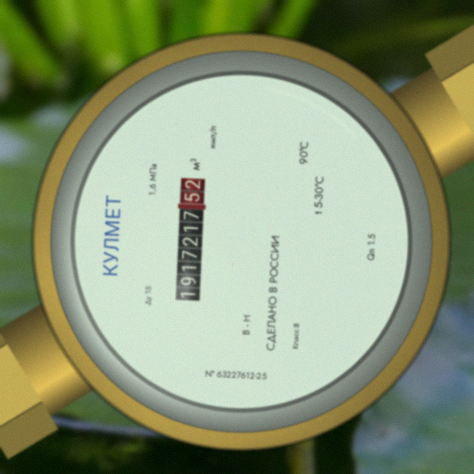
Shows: 1917217.52 m³
